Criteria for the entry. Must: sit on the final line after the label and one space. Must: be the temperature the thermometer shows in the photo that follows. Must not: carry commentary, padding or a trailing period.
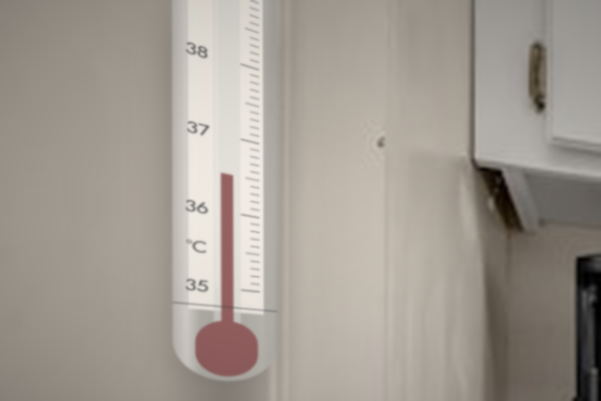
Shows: 36.5 °C
